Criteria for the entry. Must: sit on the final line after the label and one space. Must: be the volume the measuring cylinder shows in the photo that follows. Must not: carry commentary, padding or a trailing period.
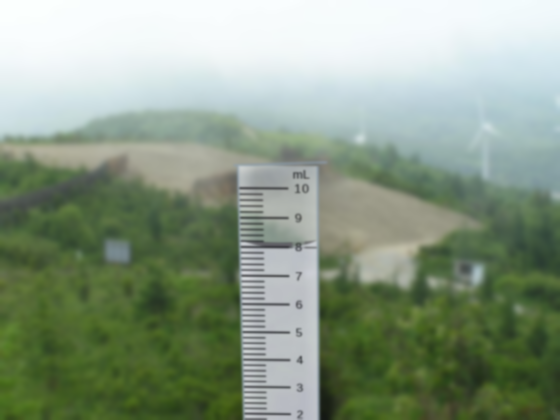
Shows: 8 mL
